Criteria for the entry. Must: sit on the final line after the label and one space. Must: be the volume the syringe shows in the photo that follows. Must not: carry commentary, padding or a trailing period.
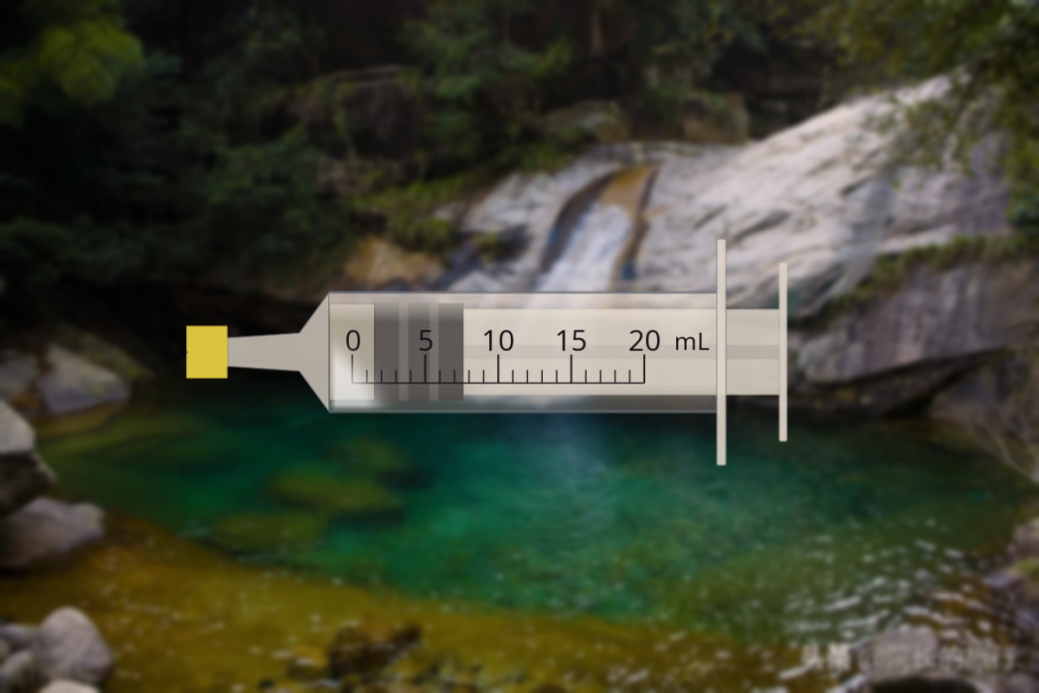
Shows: 1.5 mL
